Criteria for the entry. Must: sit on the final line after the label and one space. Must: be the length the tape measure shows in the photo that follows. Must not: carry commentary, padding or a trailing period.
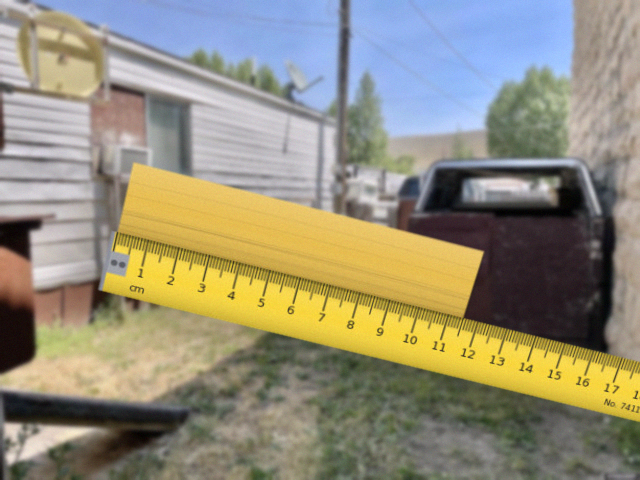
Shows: 11.5 cm
